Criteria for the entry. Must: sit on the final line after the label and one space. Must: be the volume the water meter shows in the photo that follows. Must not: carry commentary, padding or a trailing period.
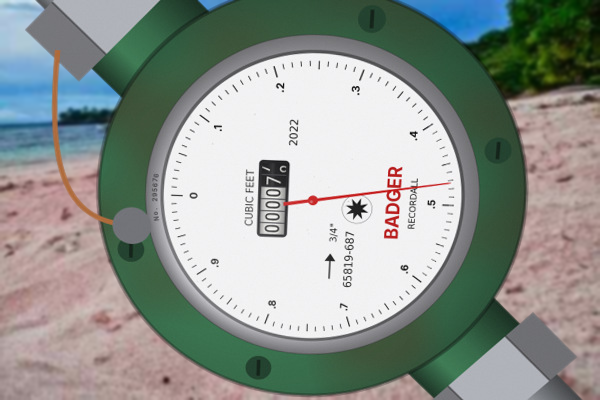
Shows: 77.47 ft³
